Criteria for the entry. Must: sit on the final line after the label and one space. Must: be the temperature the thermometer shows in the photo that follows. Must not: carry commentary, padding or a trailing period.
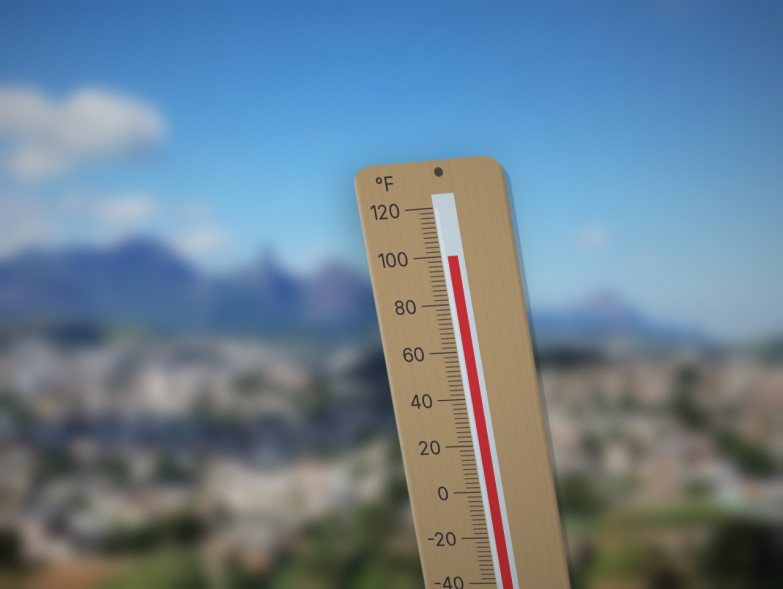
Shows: 100 °F
